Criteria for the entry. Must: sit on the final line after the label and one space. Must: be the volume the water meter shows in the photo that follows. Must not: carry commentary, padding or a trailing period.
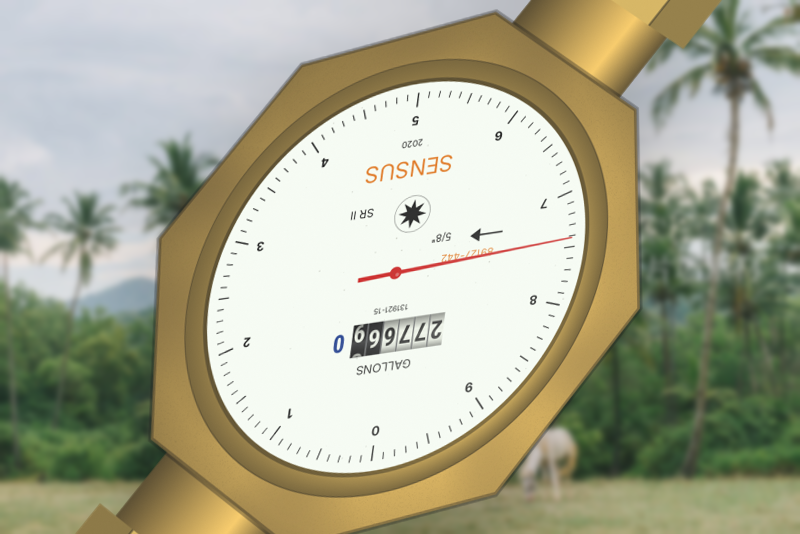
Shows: 2776687.4 gal
